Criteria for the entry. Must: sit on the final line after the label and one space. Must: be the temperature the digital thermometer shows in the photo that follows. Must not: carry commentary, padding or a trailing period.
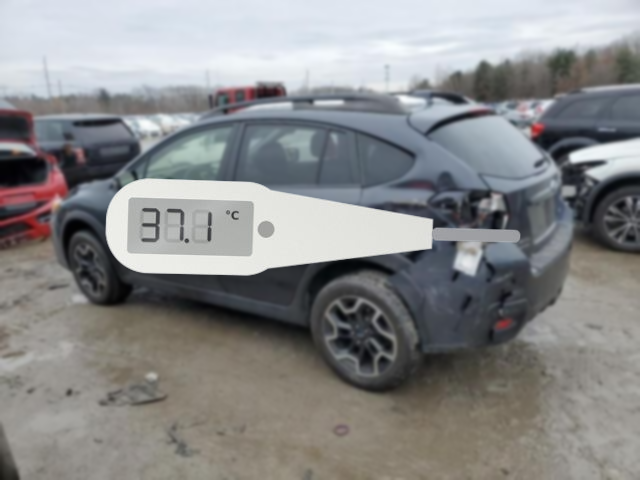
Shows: 37.1 °C
